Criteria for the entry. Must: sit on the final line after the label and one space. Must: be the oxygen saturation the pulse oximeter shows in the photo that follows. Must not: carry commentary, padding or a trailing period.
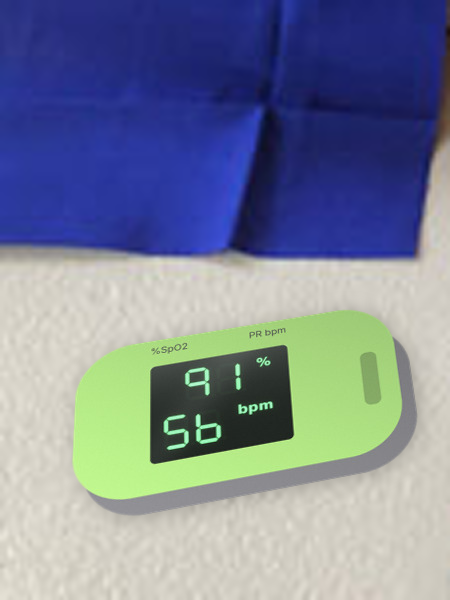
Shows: 91 %
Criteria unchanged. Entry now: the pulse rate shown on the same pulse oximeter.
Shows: 56 bpm
